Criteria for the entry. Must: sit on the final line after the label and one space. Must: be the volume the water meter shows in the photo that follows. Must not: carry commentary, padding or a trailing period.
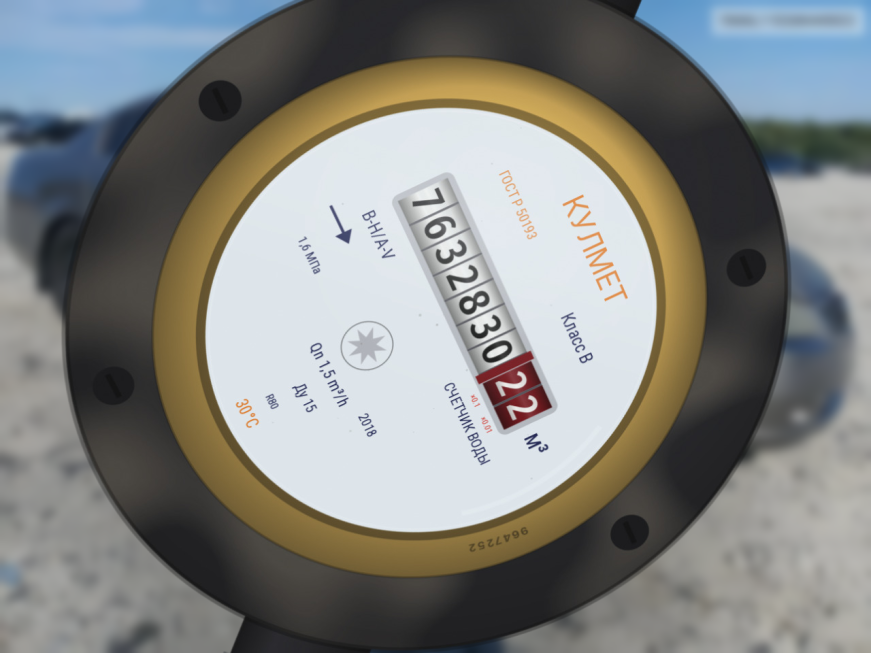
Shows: 7632830.22 m³
